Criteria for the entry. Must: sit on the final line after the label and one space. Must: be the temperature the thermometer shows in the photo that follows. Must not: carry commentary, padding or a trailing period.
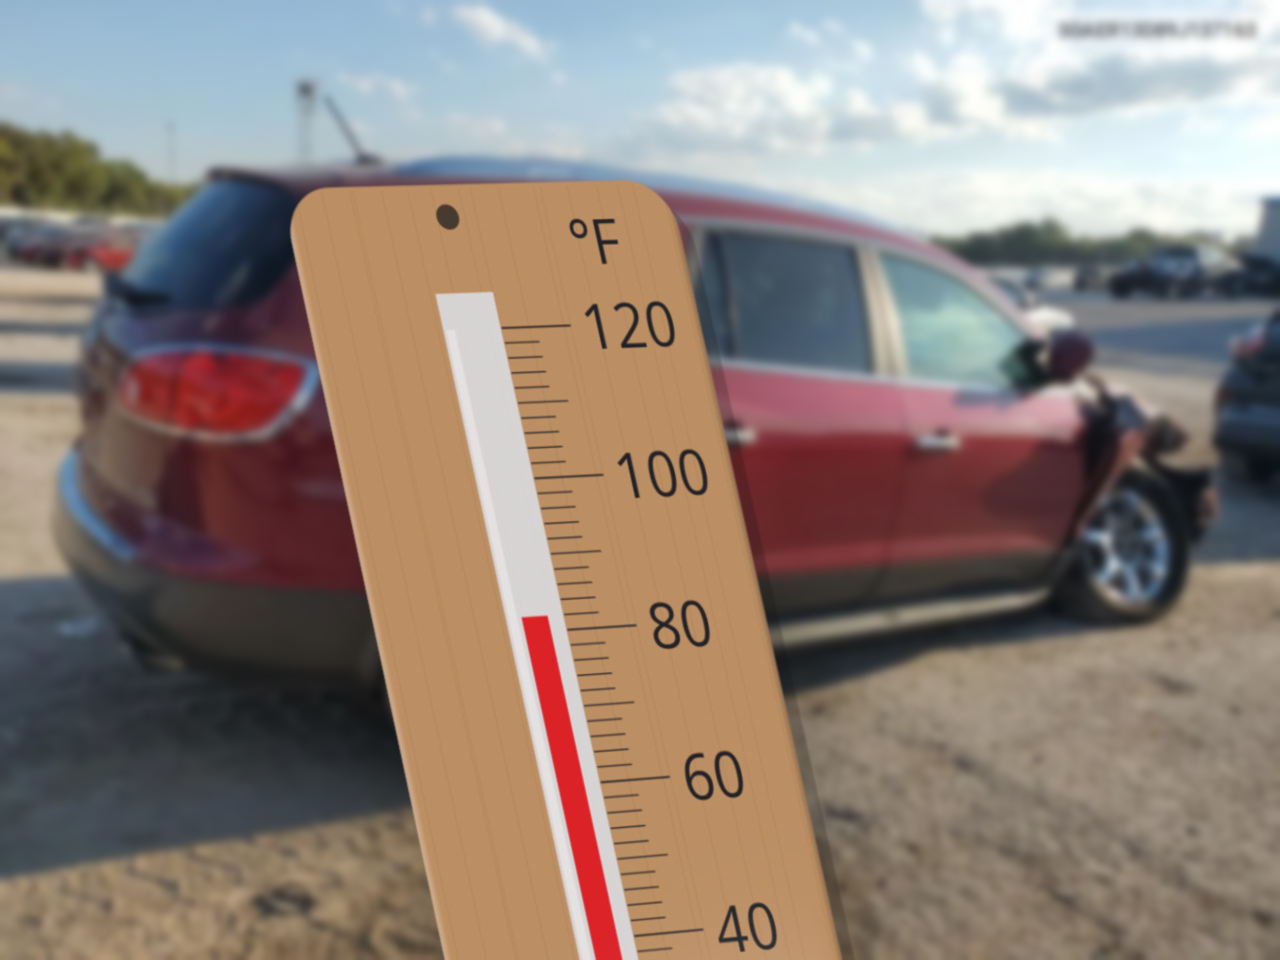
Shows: 82 °F
